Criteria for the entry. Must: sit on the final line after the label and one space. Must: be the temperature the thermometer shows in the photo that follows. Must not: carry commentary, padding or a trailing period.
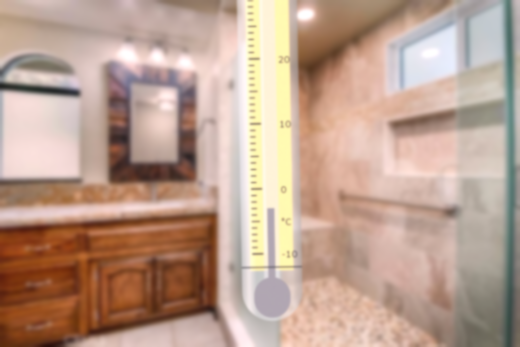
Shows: -3 °C
